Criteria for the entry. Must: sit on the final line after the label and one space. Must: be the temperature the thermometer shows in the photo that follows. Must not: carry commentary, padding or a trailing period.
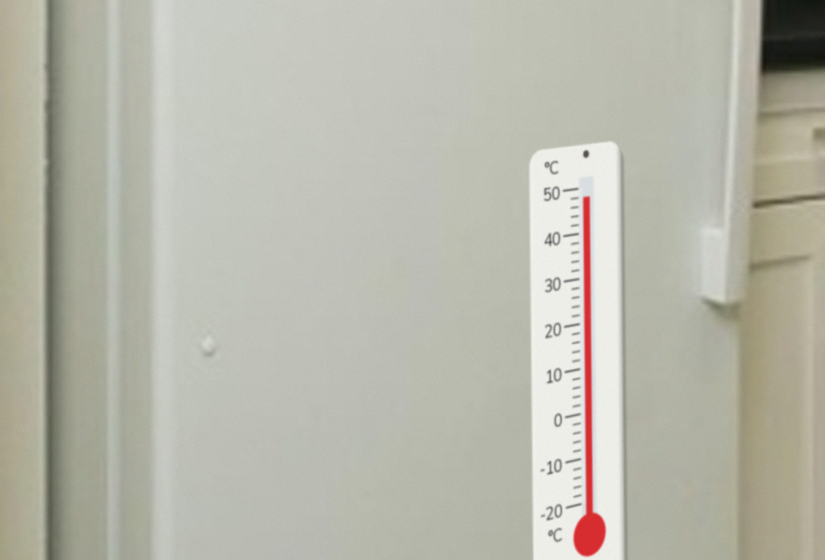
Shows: 48 °C
